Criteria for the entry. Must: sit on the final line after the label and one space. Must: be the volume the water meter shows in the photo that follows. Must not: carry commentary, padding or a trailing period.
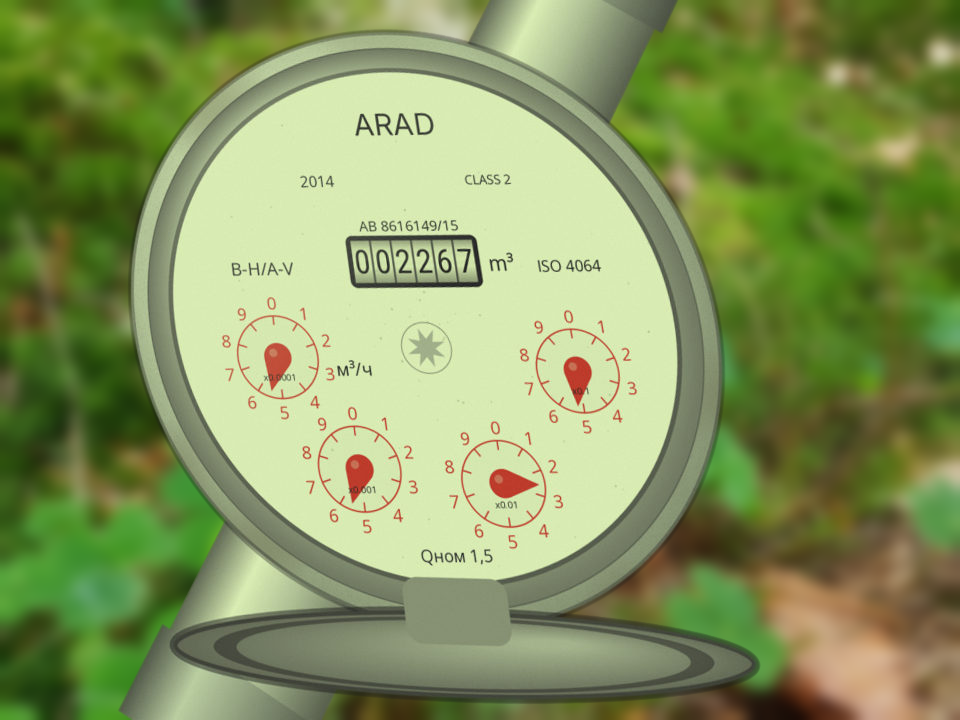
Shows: 2267.5255 m³
